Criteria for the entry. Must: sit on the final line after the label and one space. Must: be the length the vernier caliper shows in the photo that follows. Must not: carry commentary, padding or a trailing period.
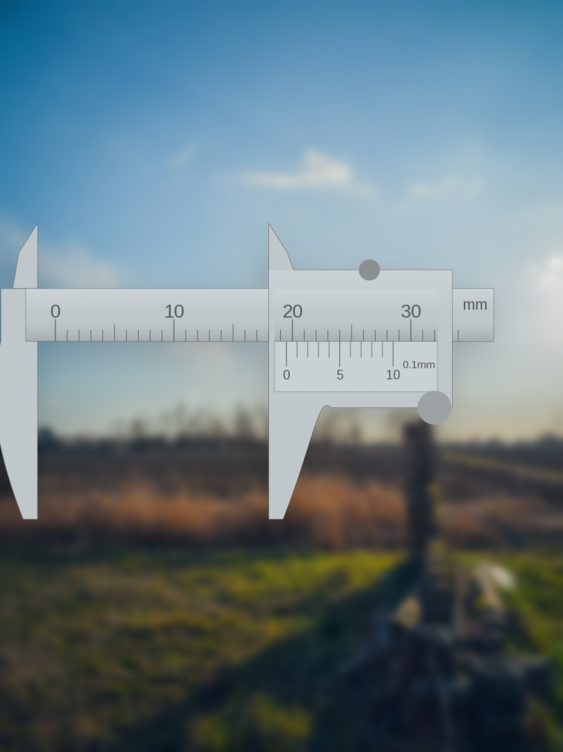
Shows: 19.5 mm
